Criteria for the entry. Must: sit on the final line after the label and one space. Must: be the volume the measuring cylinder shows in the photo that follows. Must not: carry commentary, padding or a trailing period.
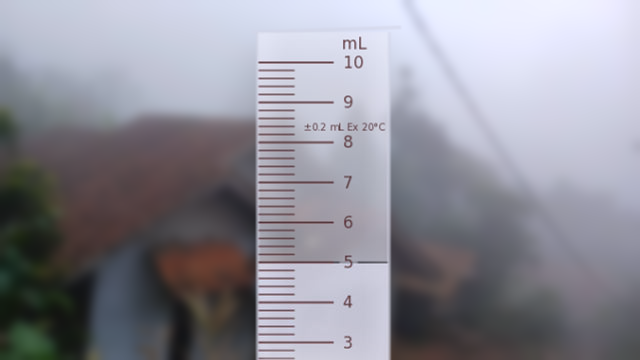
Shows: 5 mL
